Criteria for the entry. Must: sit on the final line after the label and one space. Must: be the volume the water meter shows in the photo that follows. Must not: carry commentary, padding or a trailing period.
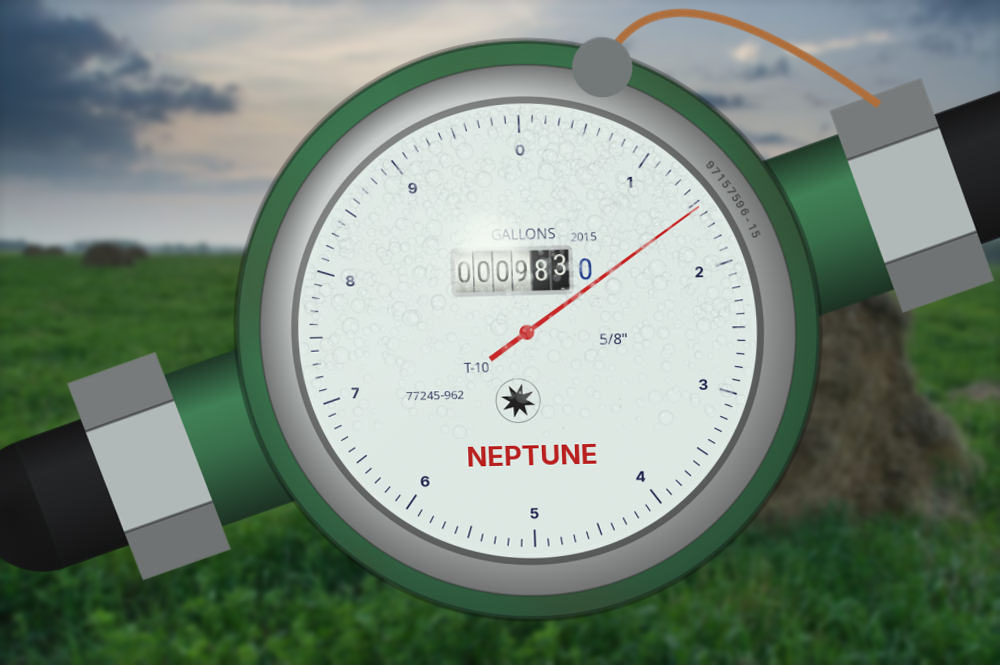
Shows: 9831.5 gal
